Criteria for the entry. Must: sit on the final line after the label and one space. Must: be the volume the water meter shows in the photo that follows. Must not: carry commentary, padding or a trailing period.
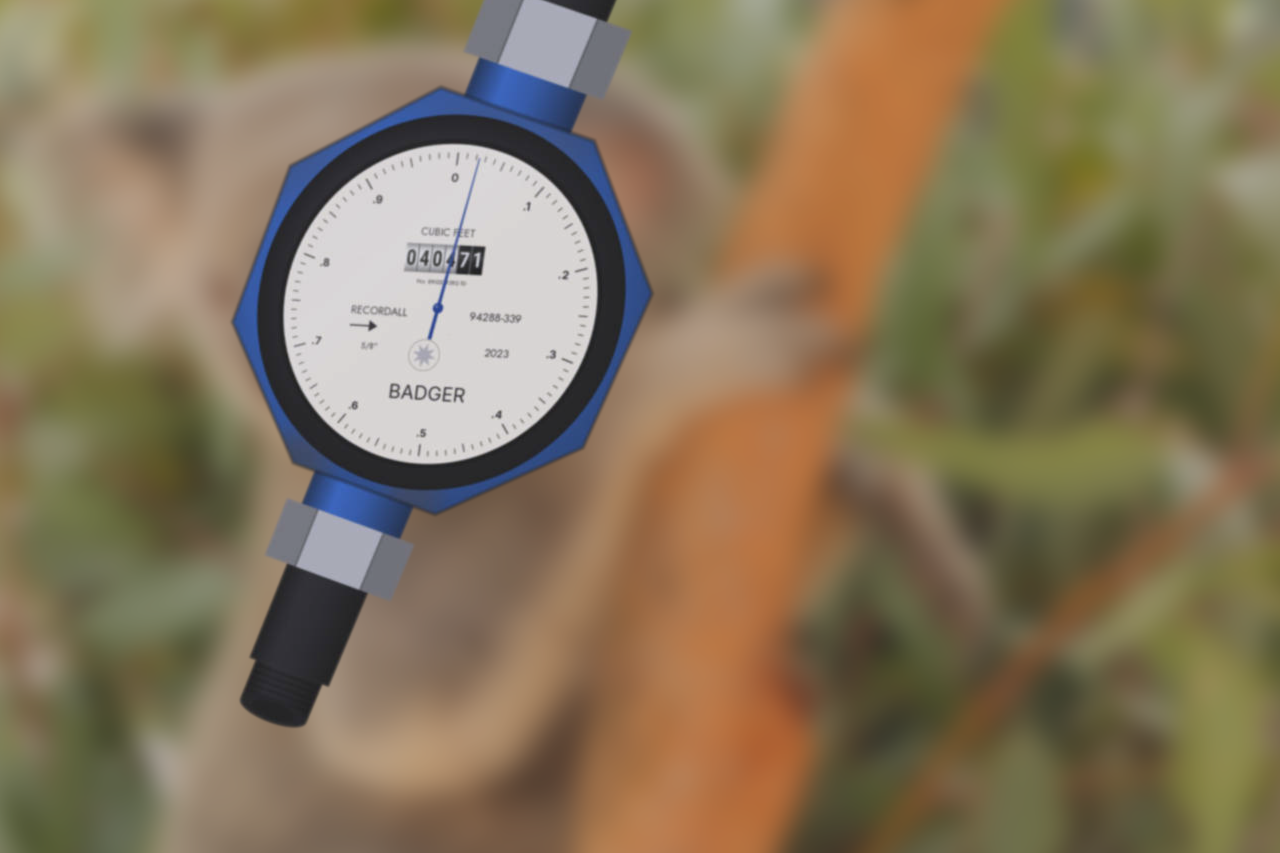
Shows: 40471.02 ft³
